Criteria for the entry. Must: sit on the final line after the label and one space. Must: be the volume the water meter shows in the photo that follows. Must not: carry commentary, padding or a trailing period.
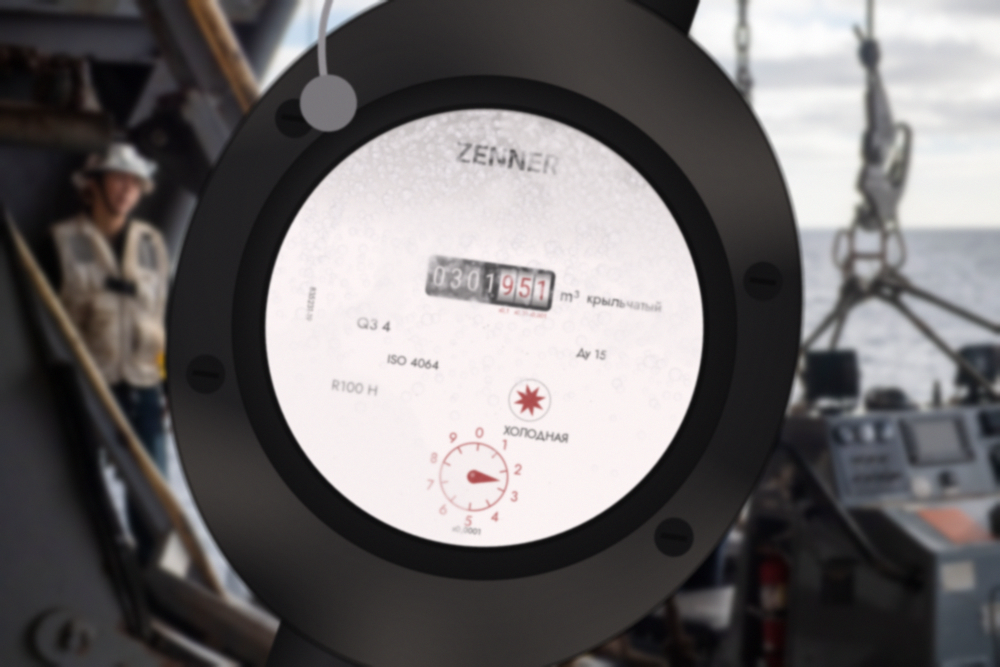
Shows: 301.9512 m³
